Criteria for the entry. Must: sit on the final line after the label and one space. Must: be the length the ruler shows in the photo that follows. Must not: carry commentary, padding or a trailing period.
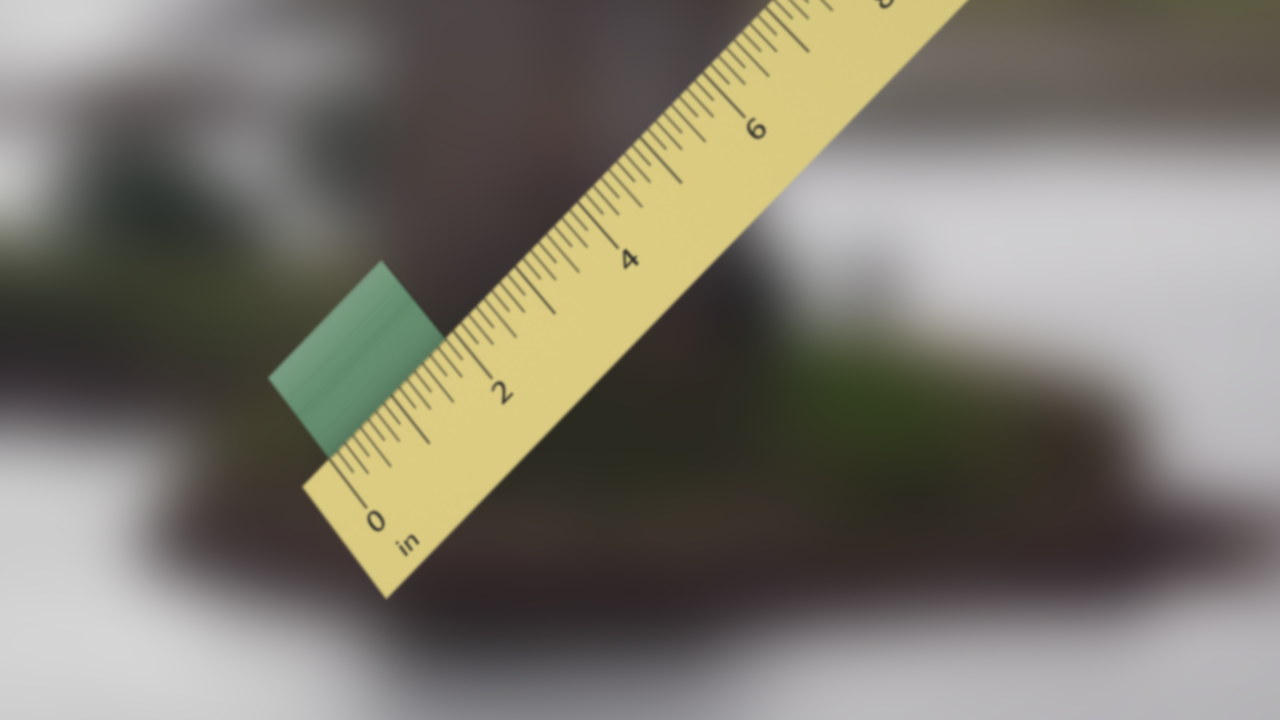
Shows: 1.875 in
